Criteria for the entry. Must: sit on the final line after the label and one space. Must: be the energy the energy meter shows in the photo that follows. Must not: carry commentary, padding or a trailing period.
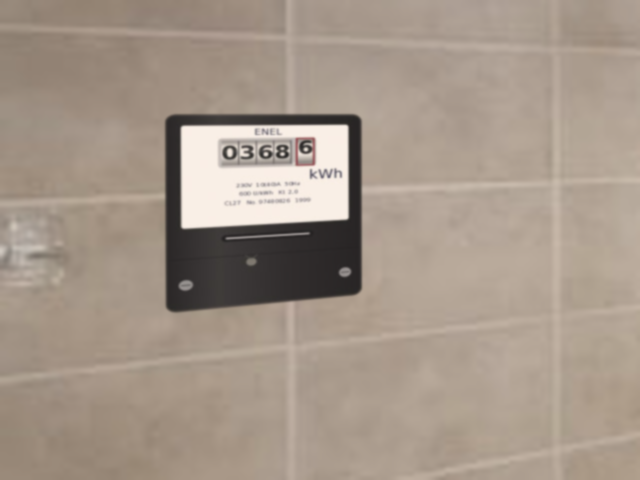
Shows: 368.6 kWh
